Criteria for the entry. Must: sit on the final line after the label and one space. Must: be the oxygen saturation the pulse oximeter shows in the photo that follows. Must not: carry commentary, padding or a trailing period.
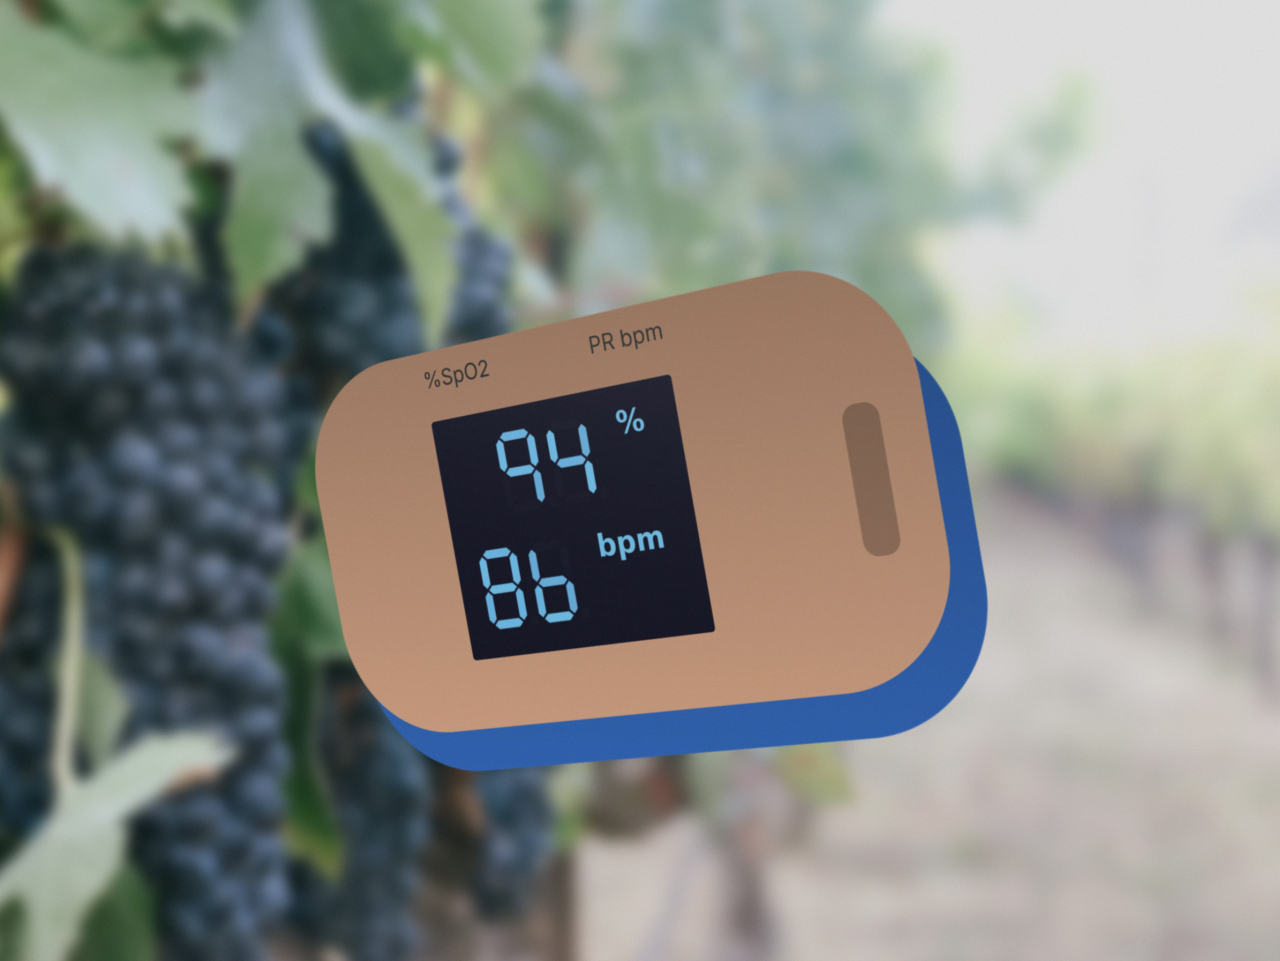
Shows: 94 %
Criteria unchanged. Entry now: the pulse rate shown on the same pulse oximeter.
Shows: 86 bpm
